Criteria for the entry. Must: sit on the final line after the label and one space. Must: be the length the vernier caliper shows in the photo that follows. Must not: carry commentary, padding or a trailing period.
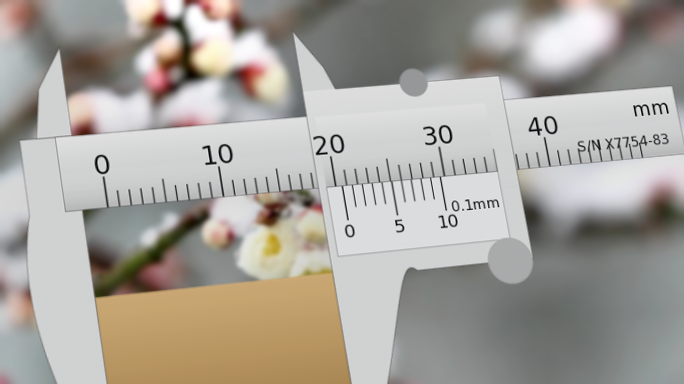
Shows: 20.6 mm
